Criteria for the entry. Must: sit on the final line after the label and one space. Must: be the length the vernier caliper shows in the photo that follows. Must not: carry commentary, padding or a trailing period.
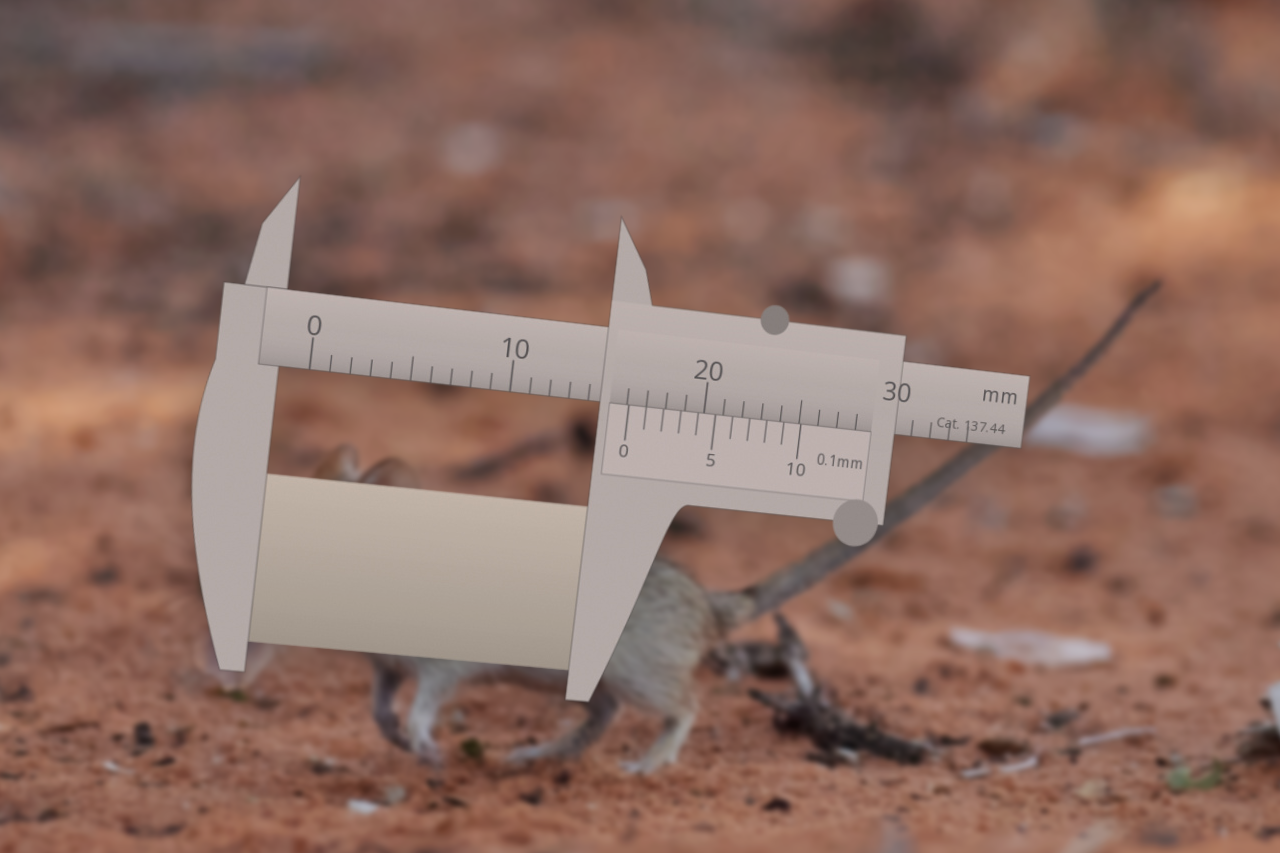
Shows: 16.1 mm
